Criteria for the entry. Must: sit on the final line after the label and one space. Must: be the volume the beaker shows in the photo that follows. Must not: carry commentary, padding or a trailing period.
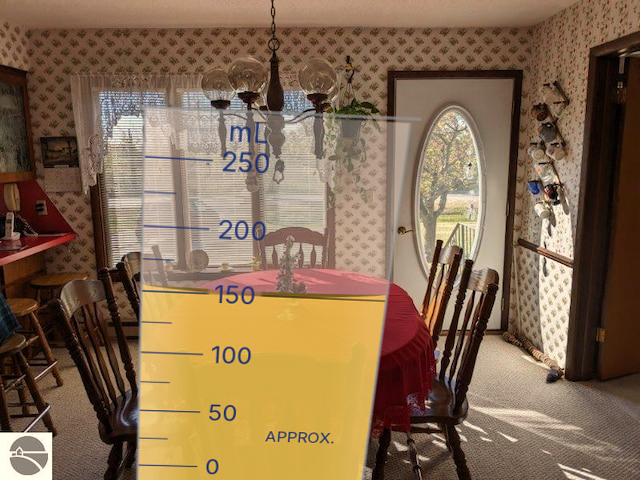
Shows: 150 mL
